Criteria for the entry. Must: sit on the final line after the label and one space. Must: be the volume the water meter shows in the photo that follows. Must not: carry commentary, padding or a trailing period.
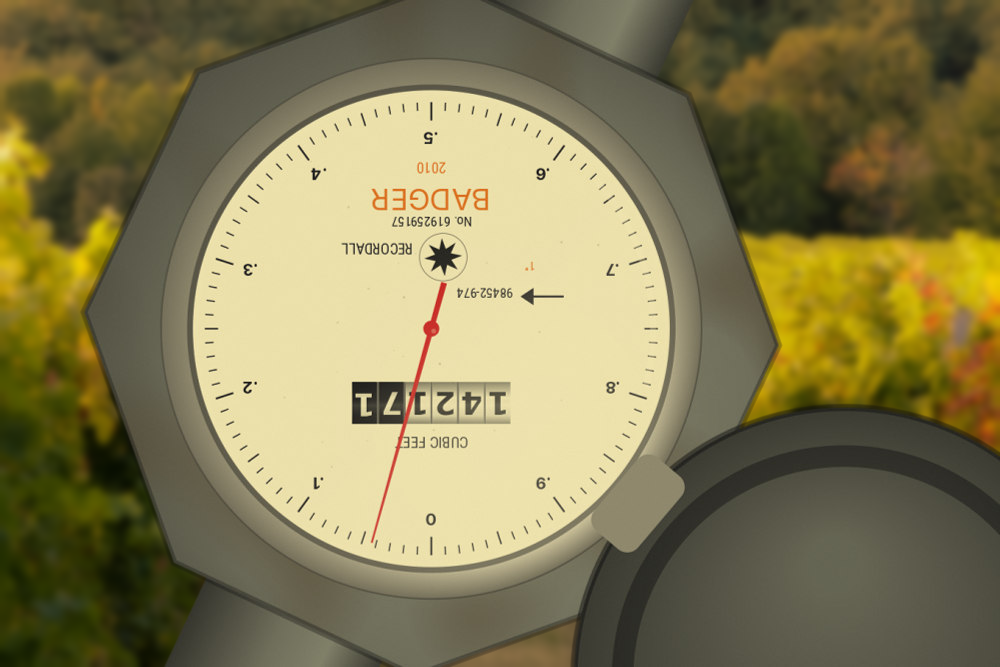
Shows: 142171.04 ft³
